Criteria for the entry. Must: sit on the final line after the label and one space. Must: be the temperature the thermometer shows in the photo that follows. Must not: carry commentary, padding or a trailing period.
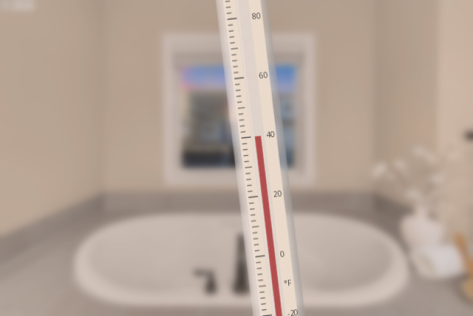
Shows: 40 °F
